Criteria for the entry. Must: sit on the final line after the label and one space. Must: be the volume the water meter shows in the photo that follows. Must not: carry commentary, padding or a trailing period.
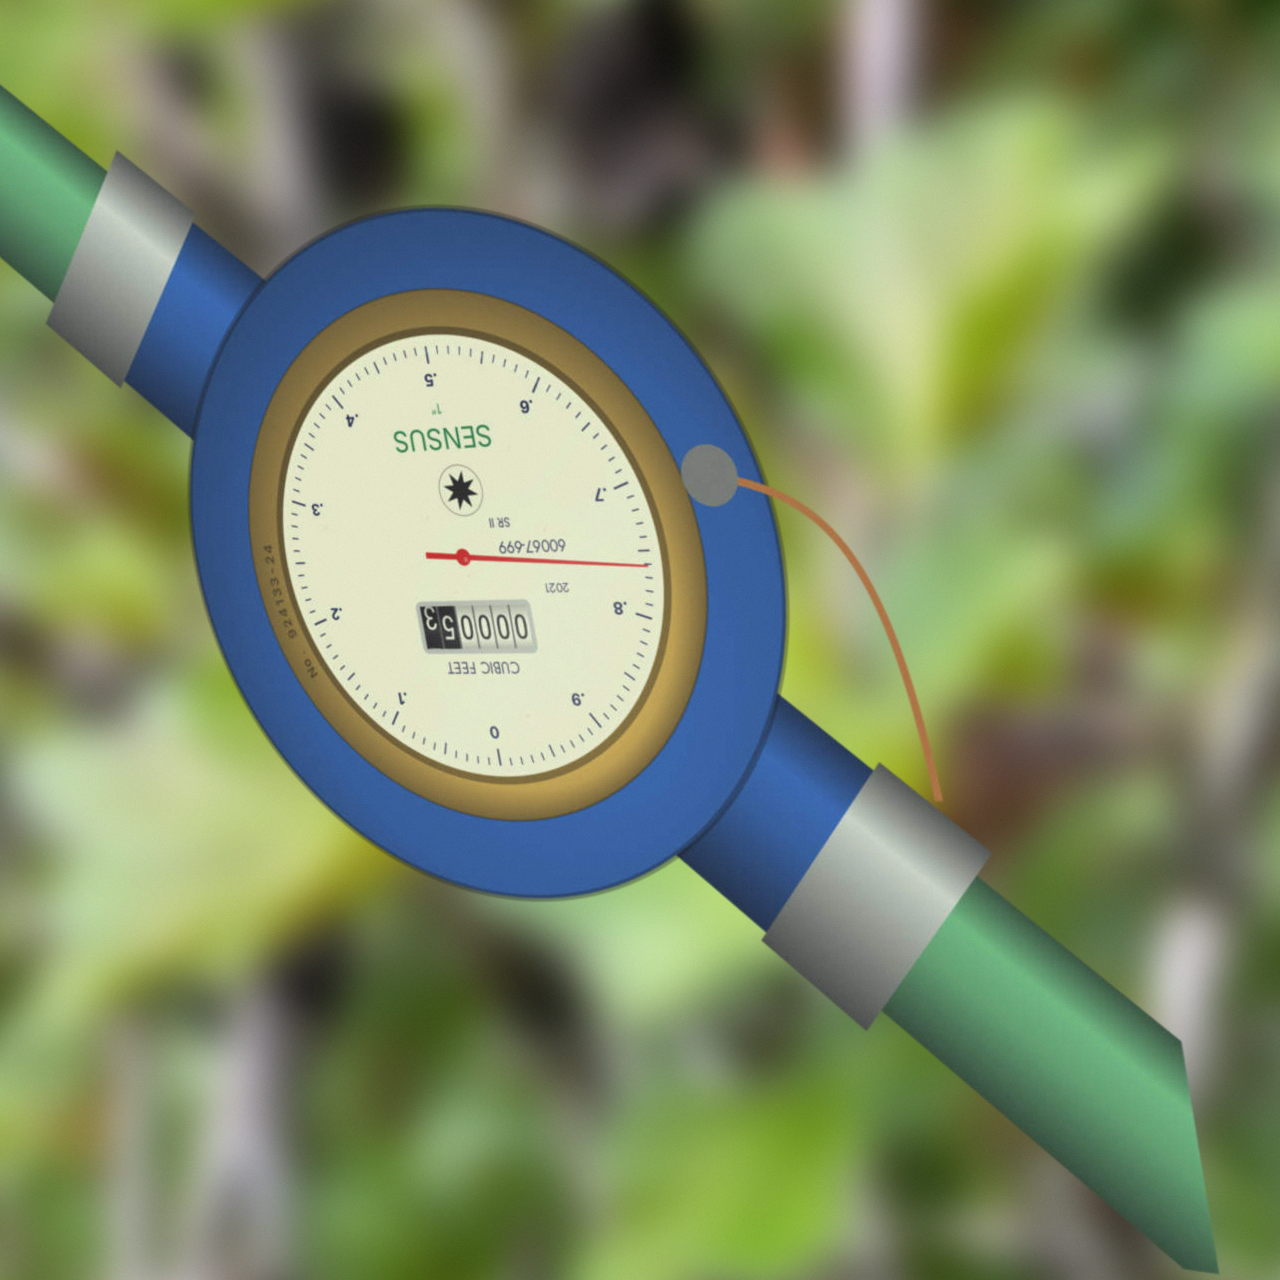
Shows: 52.76 ft³
